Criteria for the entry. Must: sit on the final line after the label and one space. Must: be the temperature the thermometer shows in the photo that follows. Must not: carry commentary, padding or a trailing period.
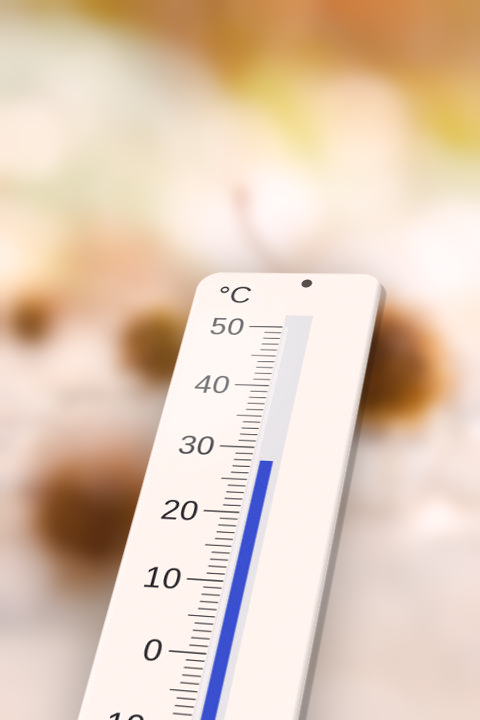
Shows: 28 °C
